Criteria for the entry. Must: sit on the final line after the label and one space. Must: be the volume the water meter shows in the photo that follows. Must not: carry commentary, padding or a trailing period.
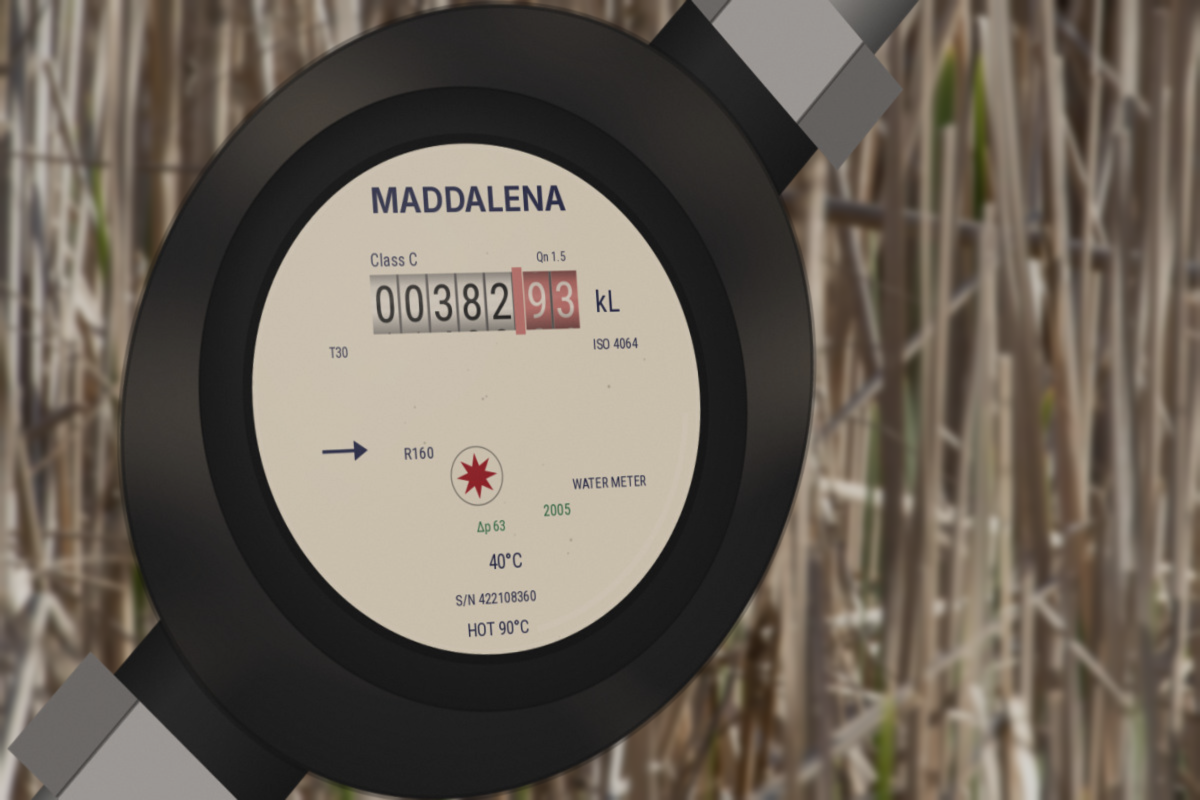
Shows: 382.93 kL
